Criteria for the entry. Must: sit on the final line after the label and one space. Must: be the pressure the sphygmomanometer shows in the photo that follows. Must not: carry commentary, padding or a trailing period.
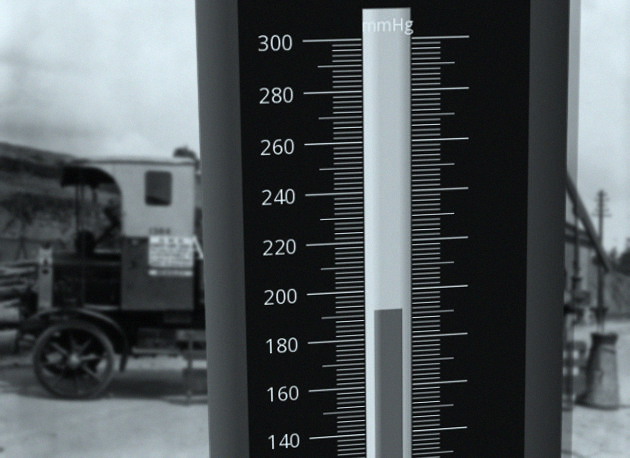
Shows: 192 mmHg
